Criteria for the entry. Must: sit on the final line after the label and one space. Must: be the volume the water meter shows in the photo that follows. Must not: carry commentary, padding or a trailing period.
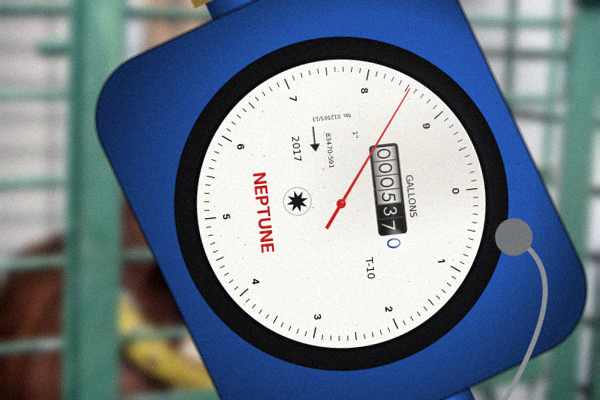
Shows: 5368.5 gal
